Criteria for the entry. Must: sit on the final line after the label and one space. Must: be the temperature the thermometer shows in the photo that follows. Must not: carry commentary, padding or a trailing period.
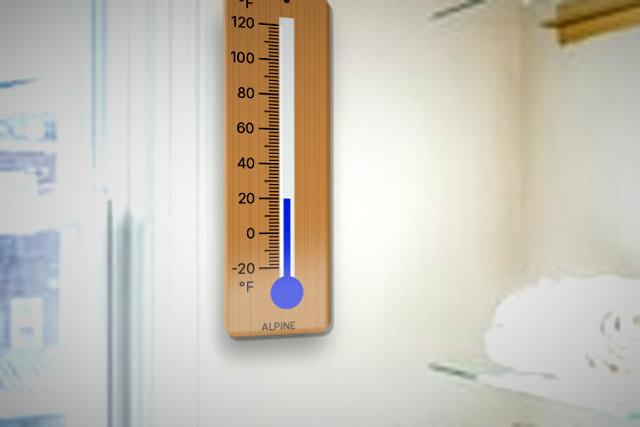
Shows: 20 °F
